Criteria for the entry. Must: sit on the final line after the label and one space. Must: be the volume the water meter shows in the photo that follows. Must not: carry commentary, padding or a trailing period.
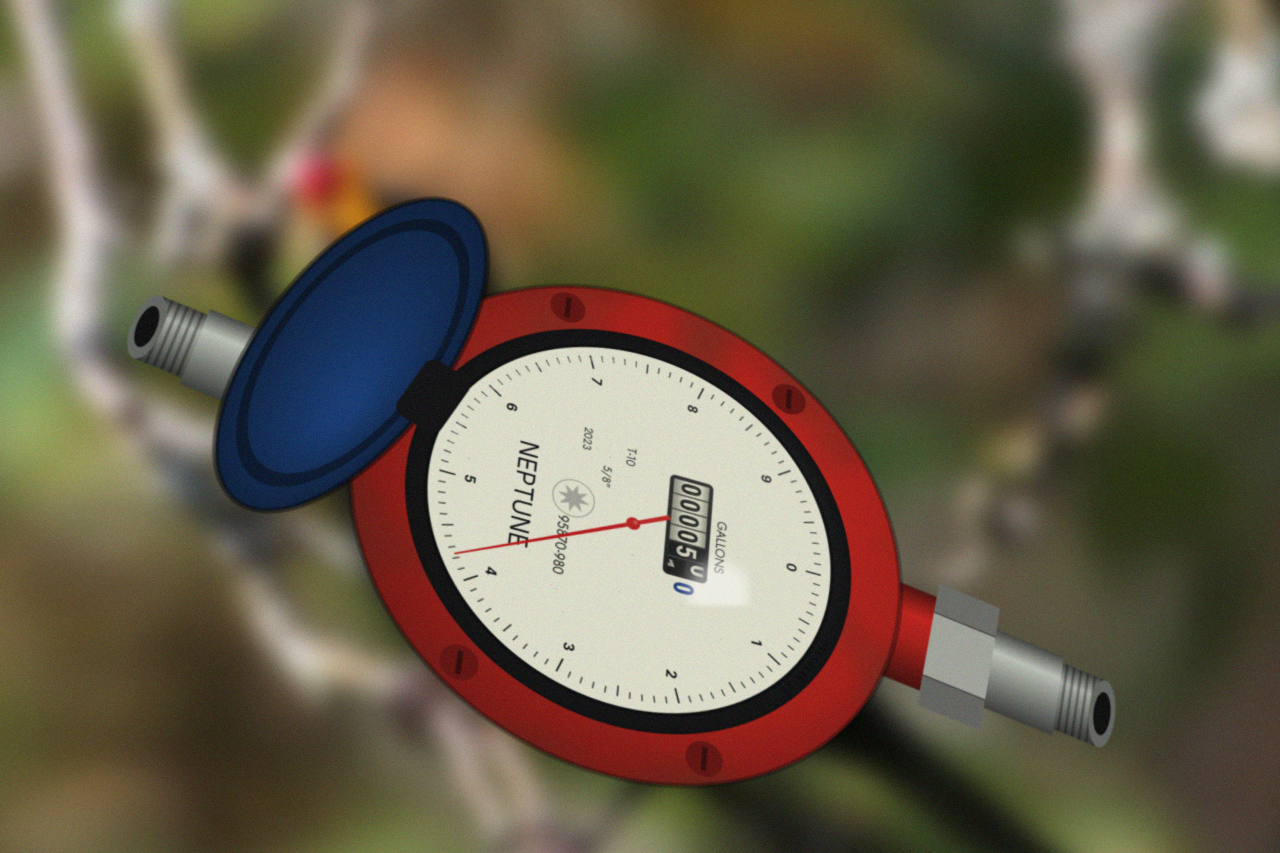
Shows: 504.2 gal
